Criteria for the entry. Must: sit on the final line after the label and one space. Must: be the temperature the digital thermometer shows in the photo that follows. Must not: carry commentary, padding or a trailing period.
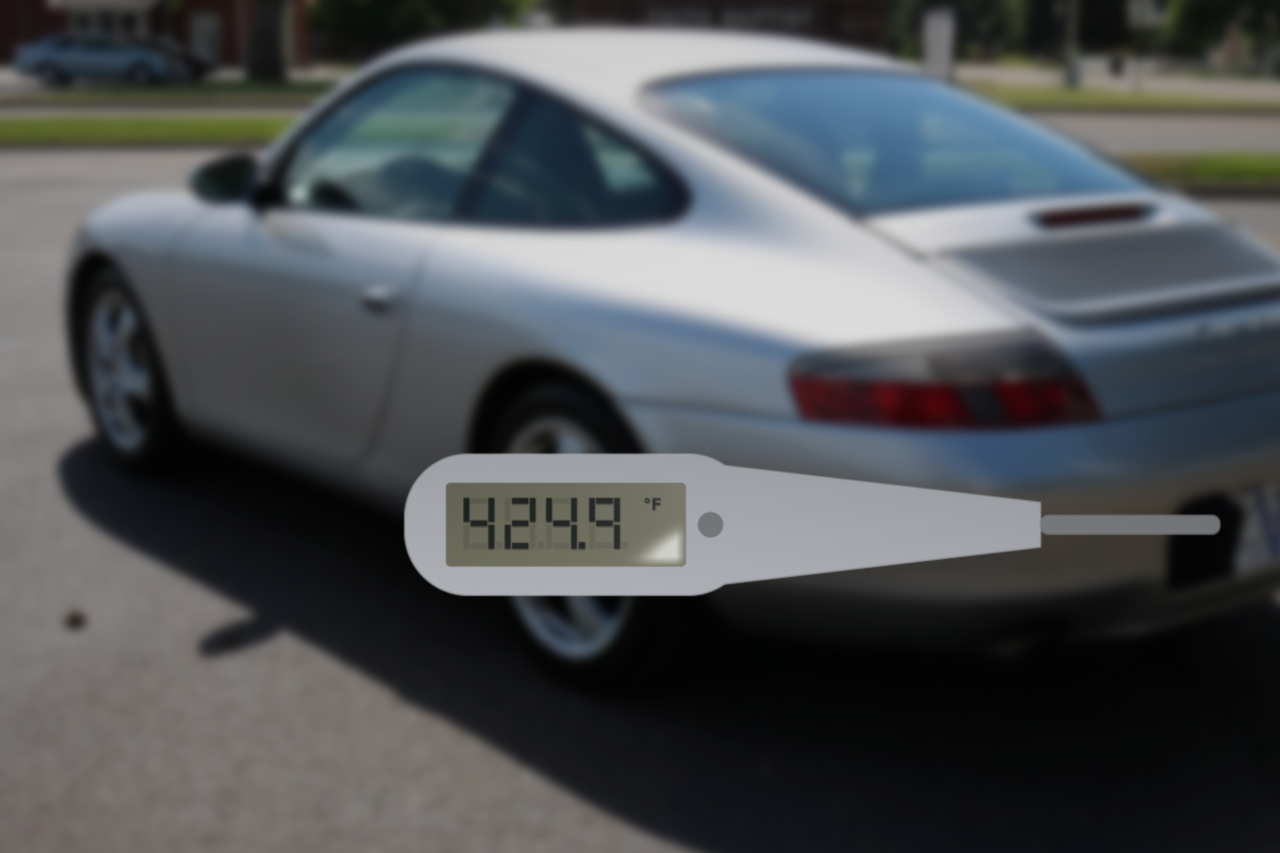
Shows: 424.9 °F
